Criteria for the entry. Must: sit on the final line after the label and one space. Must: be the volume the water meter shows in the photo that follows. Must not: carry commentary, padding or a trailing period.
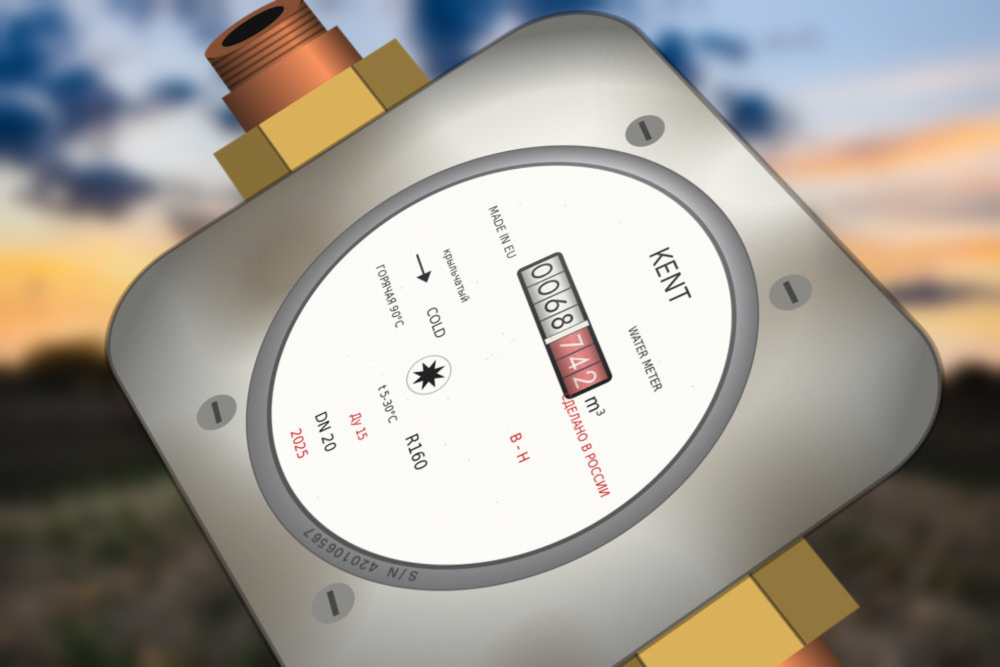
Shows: 68.742 m³
